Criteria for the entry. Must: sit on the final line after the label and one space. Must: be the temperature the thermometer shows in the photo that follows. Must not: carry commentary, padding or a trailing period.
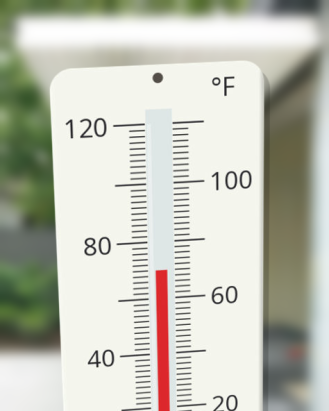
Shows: 70 °F
